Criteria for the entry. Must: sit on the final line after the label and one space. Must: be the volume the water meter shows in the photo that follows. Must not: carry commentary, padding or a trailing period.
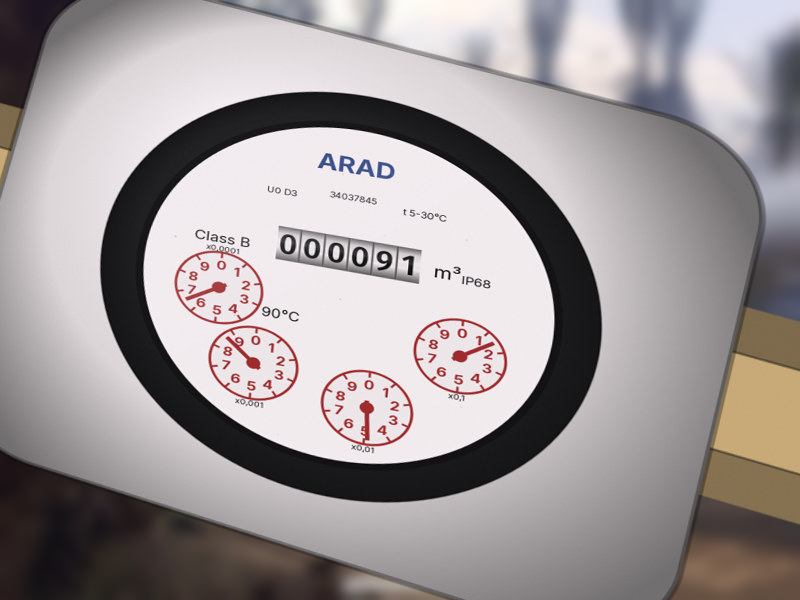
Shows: 91.1486 m³
